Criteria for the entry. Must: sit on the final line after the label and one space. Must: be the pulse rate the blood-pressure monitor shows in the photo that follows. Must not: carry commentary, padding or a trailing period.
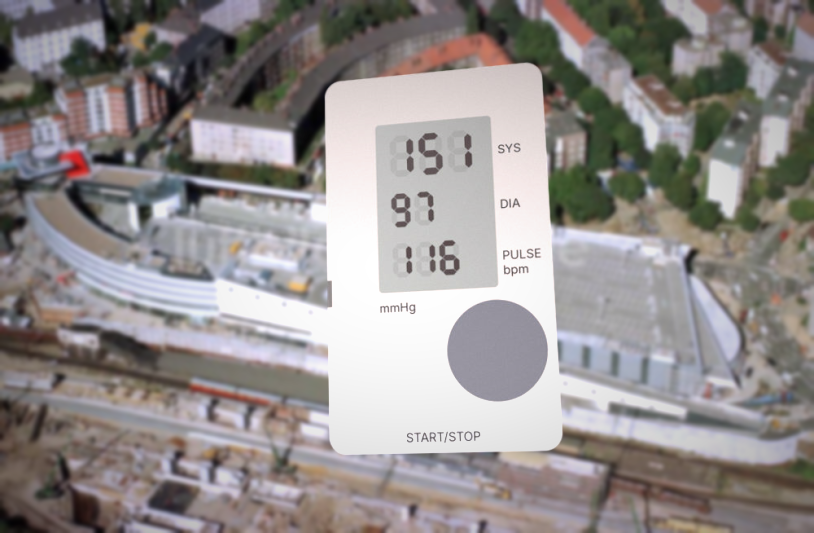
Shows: 116 bpm
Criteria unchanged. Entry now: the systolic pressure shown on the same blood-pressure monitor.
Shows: 151 mmHg
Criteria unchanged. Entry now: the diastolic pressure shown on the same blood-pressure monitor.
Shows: 97 mmHg
